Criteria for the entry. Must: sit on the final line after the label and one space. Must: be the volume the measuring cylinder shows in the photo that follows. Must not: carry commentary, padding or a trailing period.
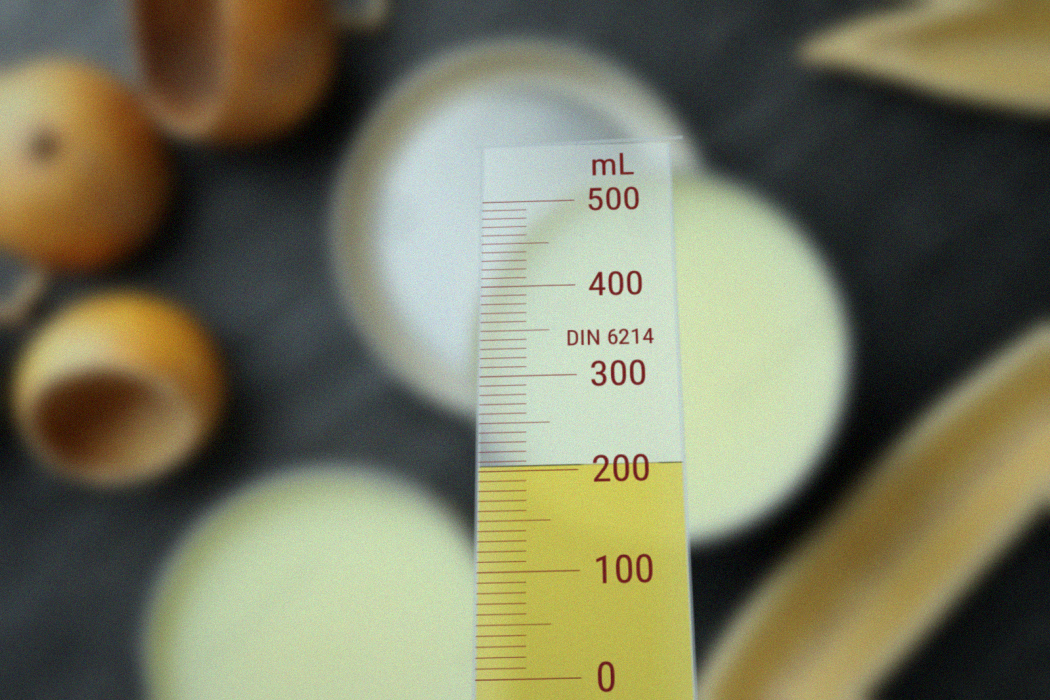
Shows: 205 mL
